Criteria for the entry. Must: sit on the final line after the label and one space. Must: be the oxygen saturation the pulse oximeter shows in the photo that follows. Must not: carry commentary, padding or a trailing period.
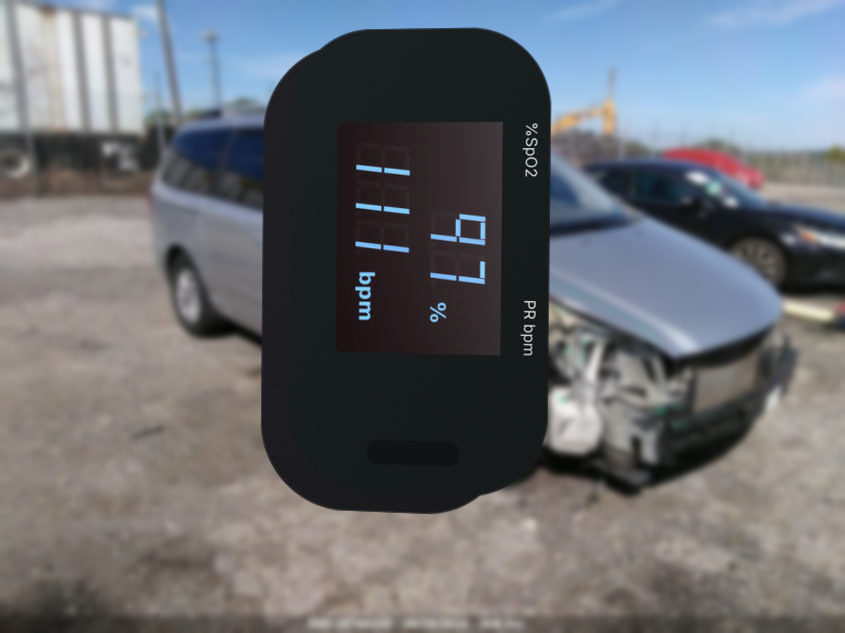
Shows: 97 %
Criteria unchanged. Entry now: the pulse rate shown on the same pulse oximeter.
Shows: 111 bpm
